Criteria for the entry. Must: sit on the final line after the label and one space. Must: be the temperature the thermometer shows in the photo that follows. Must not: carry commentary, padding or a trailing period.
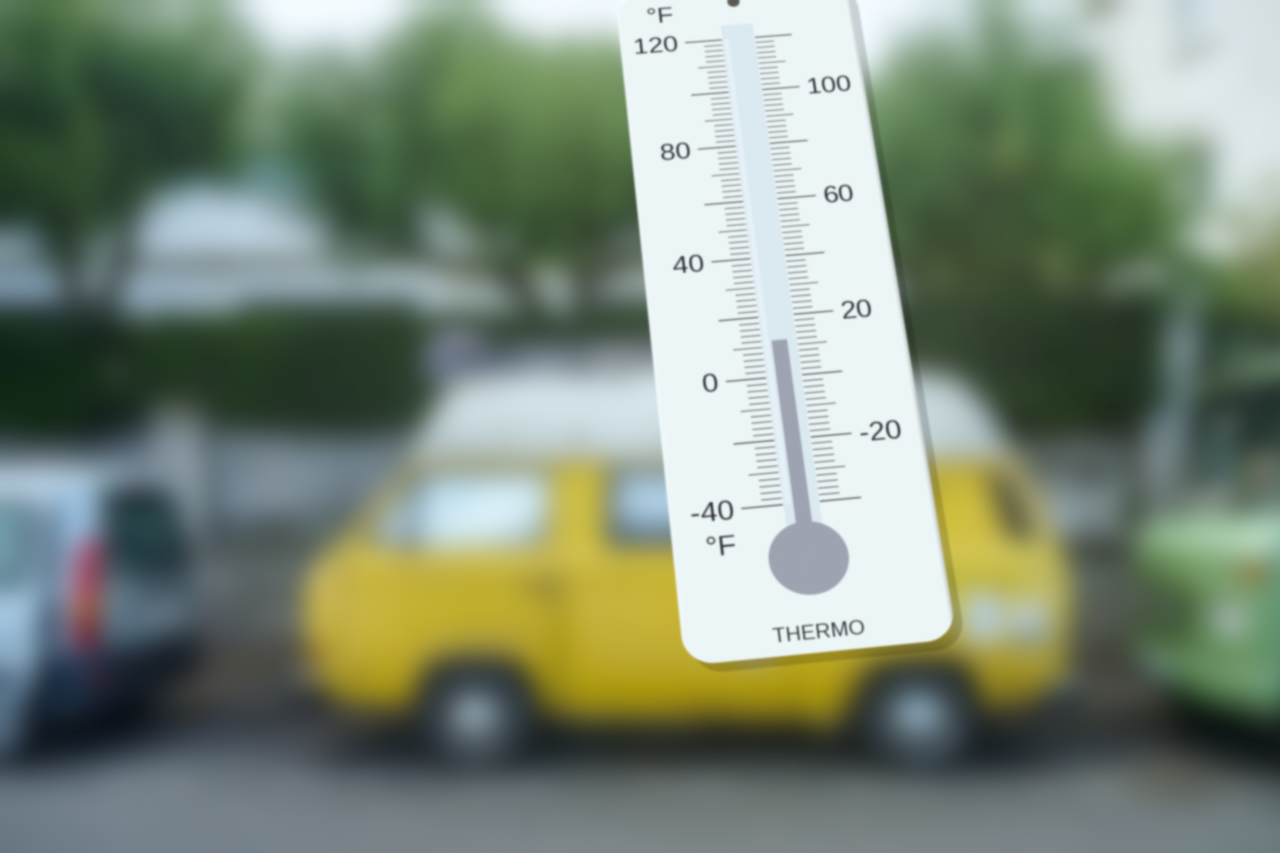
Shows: 12 °F
